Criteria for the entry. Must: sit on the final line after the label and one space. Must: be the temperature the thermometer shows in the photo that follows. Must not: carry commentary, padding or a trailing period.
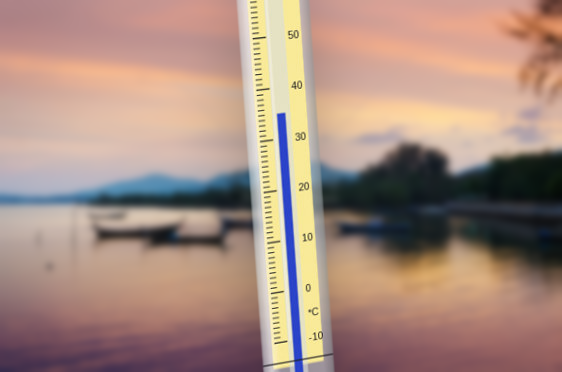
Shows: 35 °C
